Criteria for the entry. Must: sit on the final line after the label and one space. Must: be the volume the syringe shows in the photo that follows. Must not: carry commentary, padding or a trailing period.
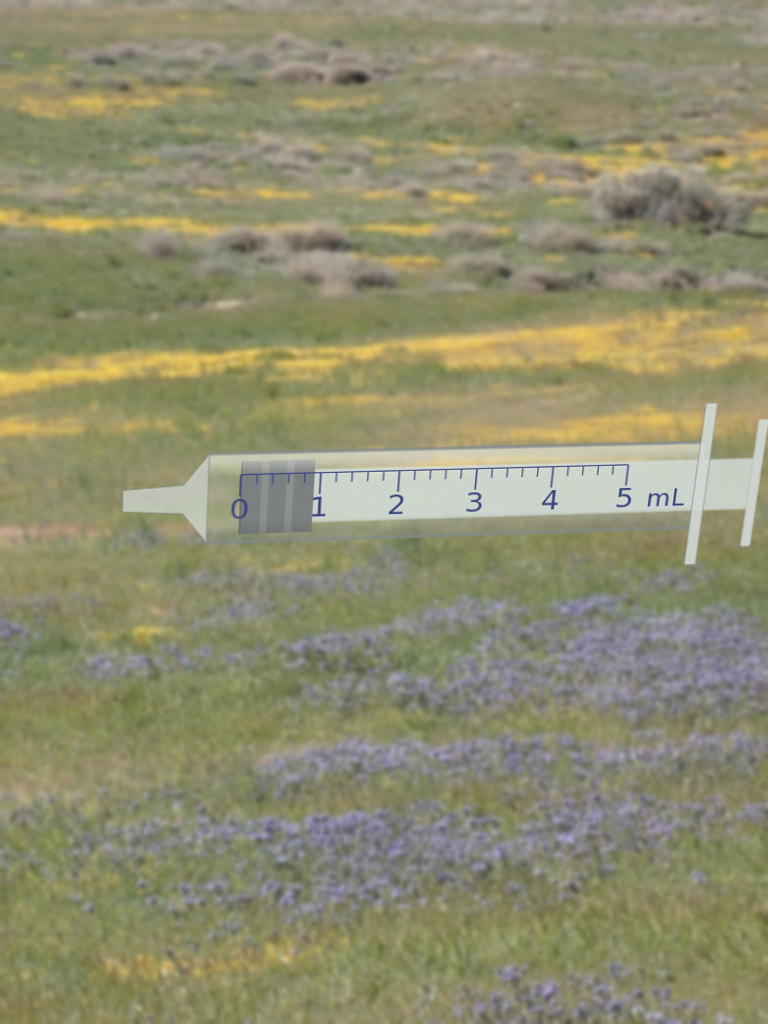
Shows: 0 mL
